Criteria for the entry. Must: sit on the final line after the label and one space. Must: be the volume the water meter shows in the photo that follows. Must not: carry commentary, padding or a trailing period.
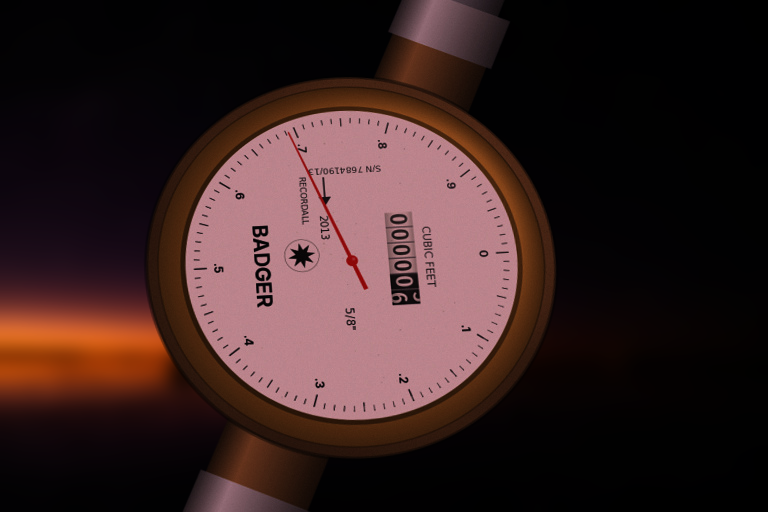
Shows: 5.69 ft³
